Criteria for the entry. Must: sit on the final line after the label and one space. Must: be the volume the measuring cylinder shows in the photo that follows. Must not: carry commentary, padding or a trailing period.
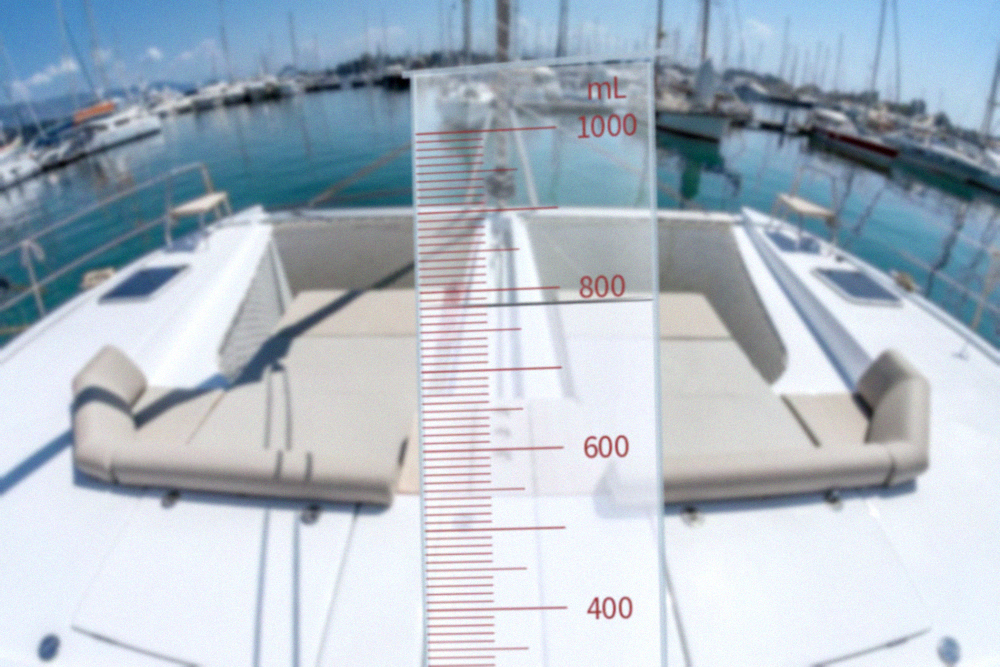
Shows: 780 mL
